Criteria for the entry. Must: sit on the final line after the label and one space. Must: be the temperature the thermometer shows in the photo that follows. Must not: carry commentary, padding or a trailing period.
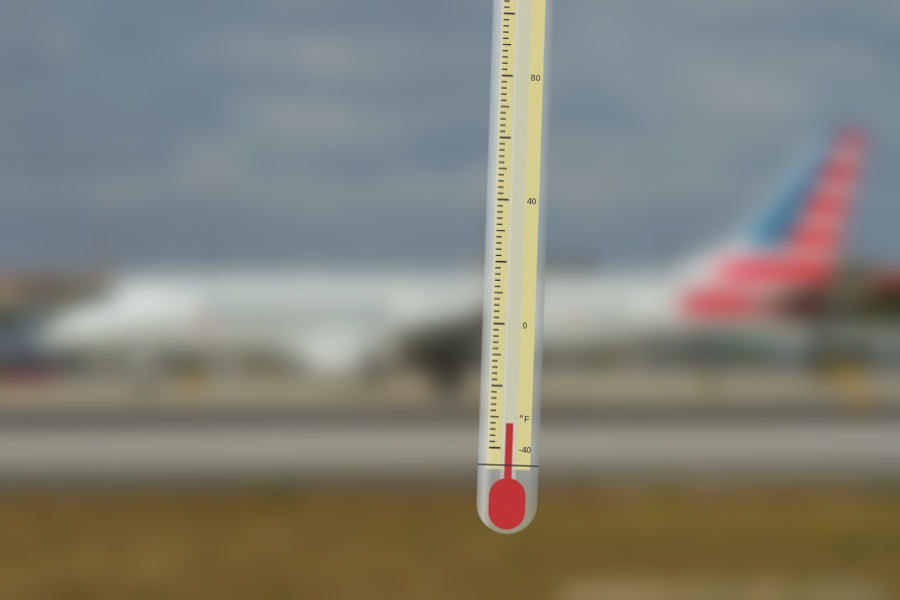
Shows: -32 °F
